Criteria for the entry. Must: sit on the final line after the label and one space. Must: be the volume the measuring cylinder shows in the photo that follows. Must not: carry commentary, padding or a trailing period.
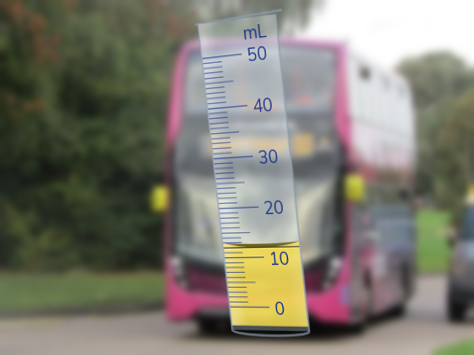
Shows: 12 mL
